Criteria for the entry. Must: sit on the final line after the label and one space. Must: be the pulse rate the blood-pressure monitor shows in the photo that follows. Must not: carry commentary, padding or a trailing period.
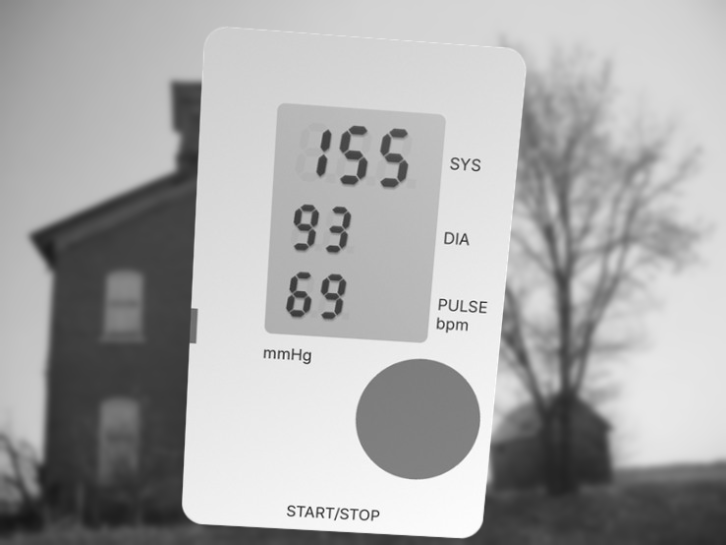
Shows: 69 bpm
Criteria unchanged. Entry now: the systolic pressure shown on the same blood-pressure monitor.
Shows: 155 mmHg
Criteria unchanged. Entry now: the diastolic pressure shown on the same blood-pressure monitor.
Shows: 93 mmHg
